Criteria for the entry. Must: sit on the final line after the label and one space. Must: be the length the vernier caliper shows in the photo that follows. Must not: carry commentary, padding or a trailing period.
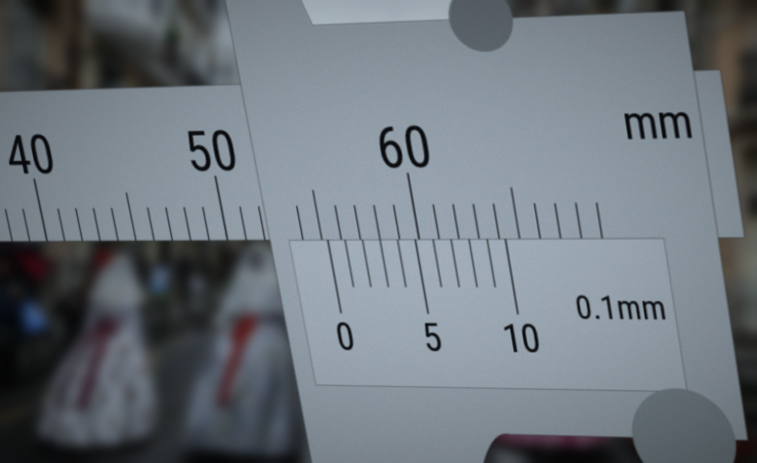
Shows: 55.3 mm
